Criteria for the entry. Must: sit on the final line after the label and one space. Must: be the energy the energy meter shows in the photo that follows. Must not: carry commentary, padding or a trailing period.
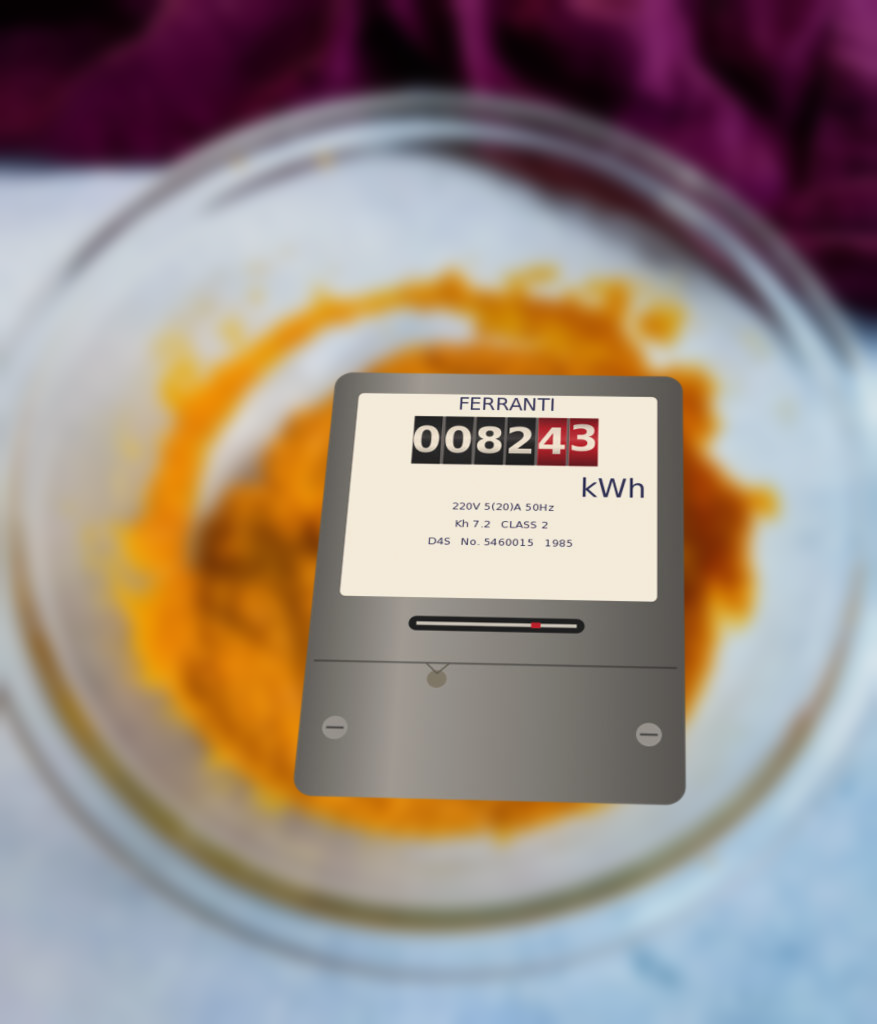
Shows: 82.43 kWh
